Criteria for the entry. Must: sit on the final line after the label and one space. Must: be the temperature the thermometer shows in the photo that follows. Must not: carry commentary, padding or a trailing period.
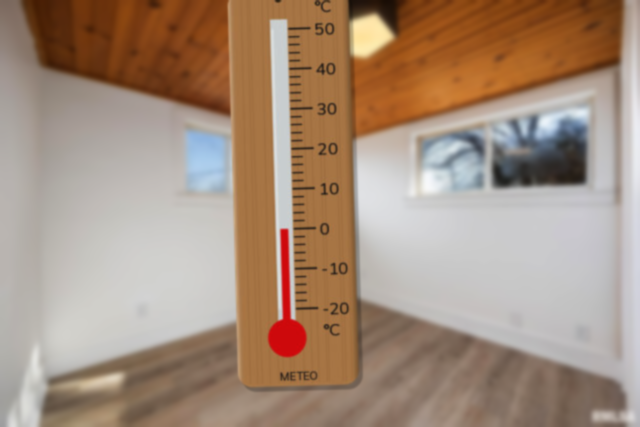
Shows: 0 °C
